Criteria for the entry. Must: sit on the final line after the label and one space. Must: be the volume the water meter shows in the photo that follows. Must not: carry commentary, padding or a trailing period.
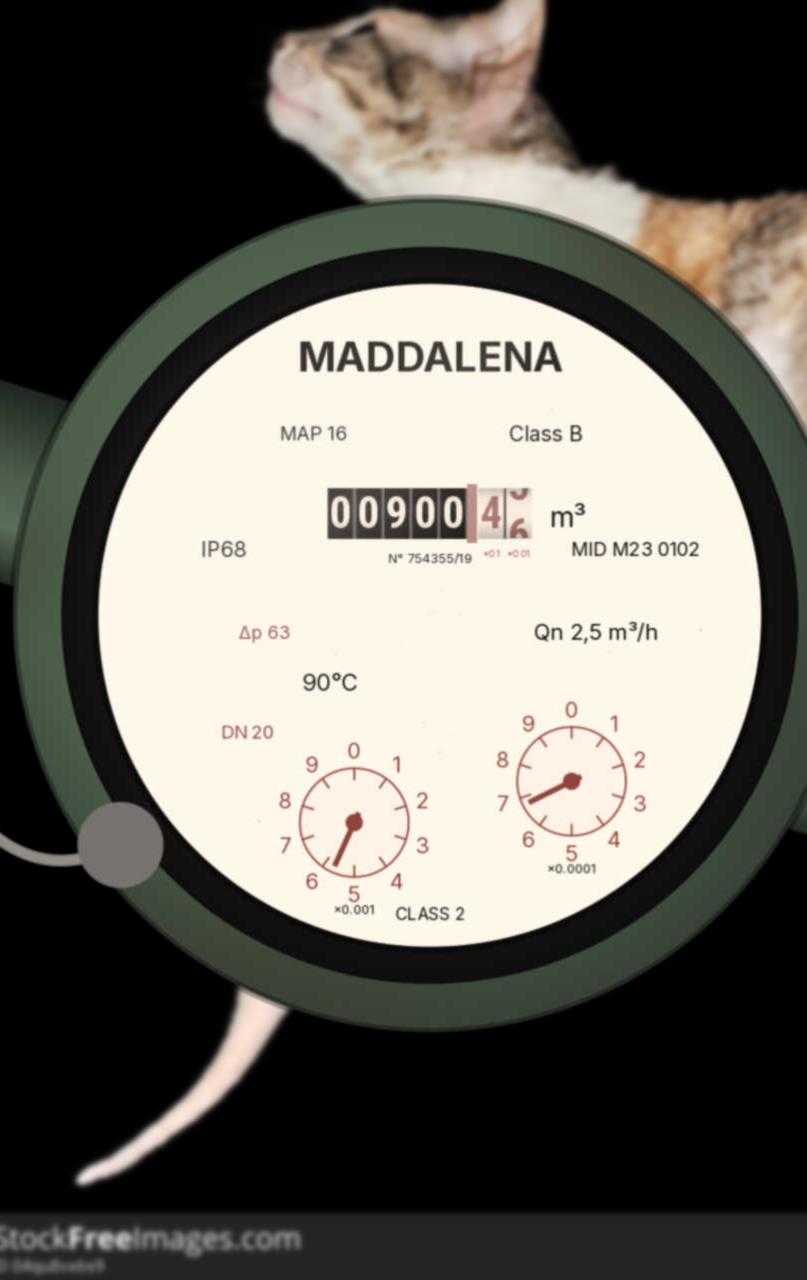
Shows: 900.4556 m³
